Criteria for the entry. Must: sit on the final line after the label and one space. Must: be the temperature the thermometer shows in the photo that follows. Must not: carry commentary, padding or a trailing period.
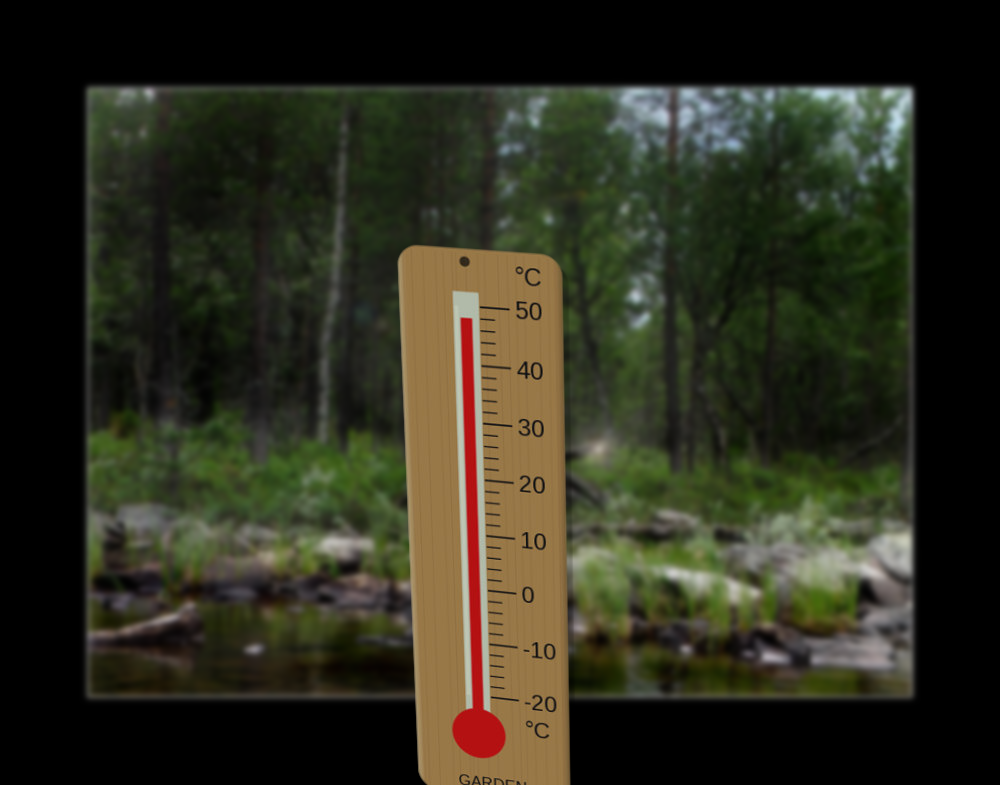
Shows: 48 °C
